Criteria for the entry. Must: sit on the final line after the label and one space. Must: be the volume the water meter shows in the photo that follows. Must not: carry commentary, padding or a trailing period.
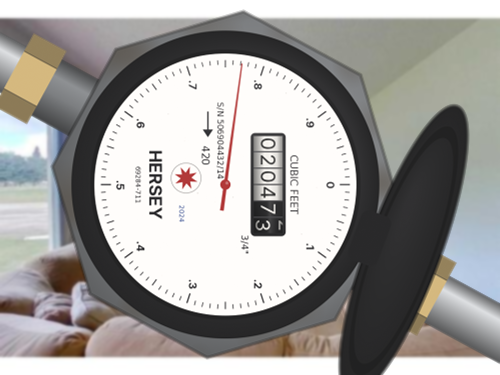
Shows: 20472.77 ft³
